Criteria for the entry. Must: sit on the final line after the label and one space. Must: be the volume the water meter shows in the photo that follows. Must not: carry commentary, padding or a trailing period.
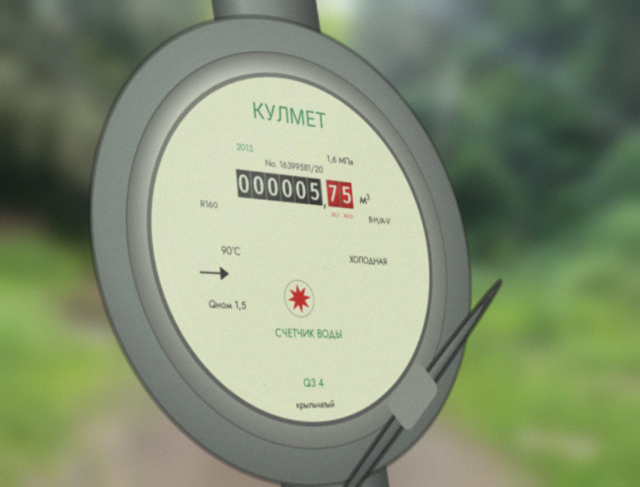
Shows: 5.75 m³
